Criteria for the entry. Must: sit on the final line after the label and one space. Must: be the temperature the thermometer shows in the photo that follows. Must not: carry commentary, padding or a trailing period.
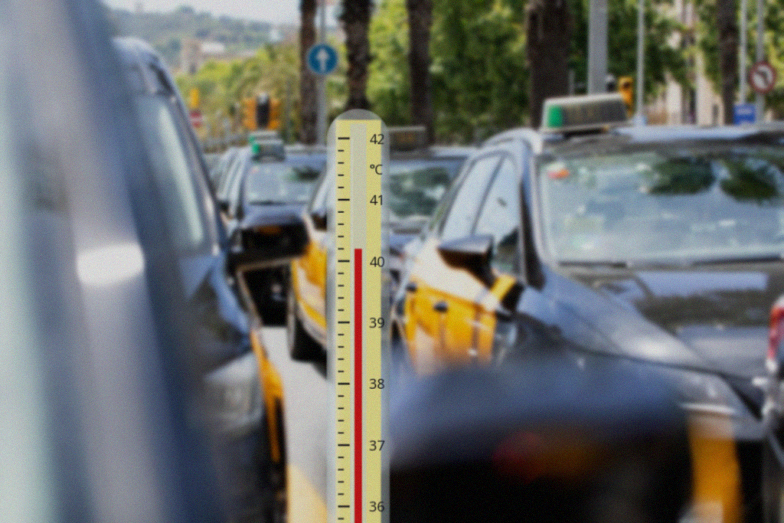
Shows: 40.2 °C
